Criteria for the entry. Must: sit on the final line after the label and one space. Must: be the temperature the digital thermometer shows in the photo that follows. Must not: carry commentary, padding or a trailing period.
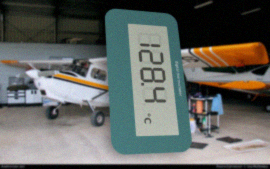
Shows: 128.4 °C
